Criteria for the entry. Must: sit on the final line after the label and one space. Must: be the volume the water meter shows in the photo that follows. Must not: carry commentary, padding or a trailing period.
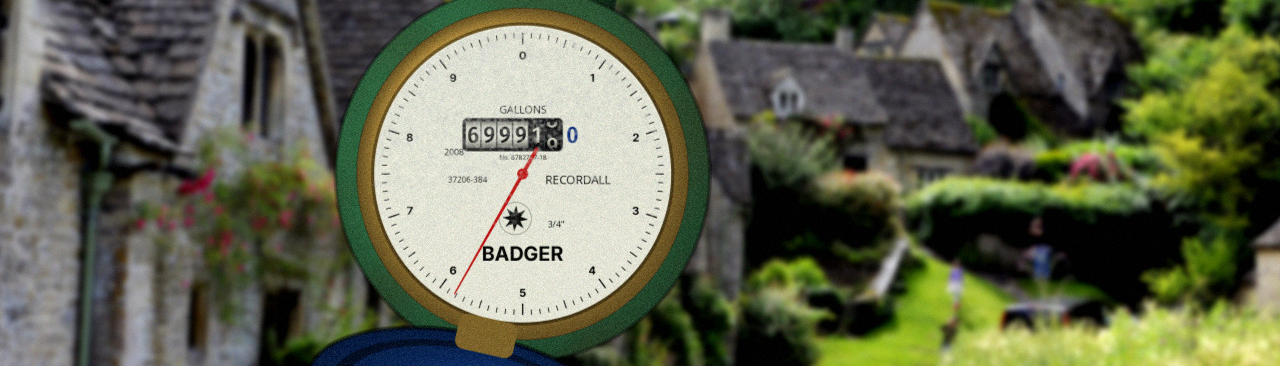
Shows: 6999185.8 gal
